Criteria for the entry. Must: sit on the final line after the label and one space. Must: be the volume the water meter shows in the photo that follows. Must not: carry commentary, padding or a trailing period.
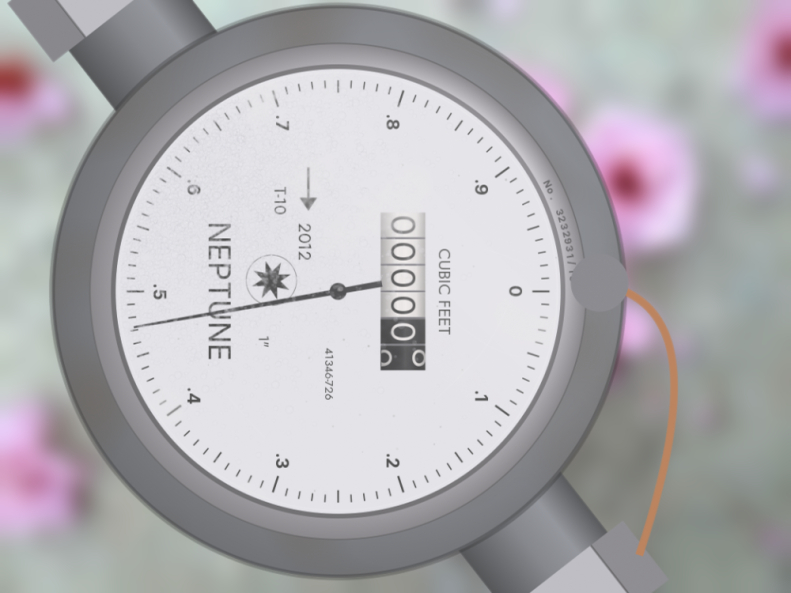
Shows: 8.47 ft³
